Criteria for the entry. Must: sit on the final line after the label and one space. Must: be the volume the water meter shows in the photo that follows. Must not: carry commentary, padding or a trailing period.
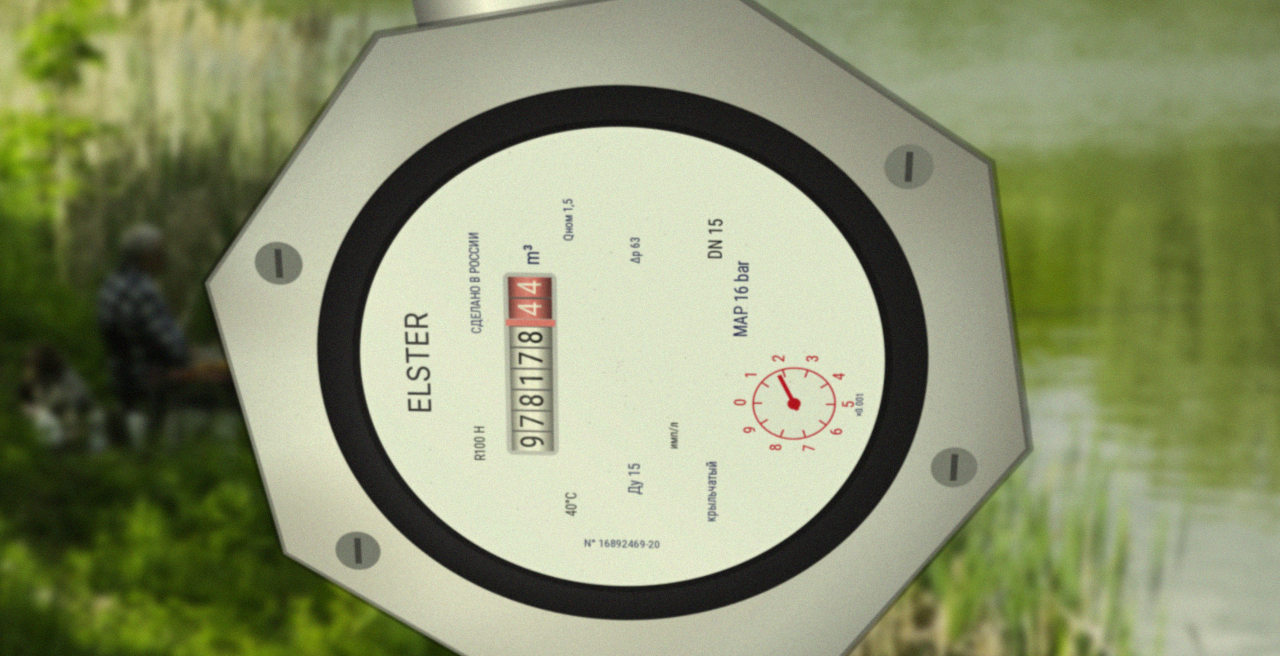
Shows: 978178.441 m³
